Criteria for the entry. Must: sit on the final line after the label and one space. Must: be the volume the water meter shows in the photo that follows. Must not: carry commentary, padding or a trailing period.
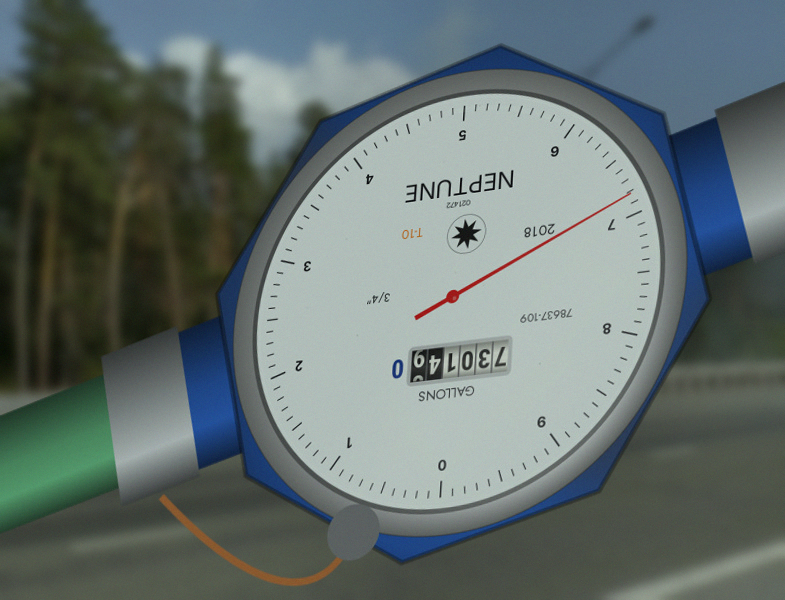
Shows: 7301486.8 gal
